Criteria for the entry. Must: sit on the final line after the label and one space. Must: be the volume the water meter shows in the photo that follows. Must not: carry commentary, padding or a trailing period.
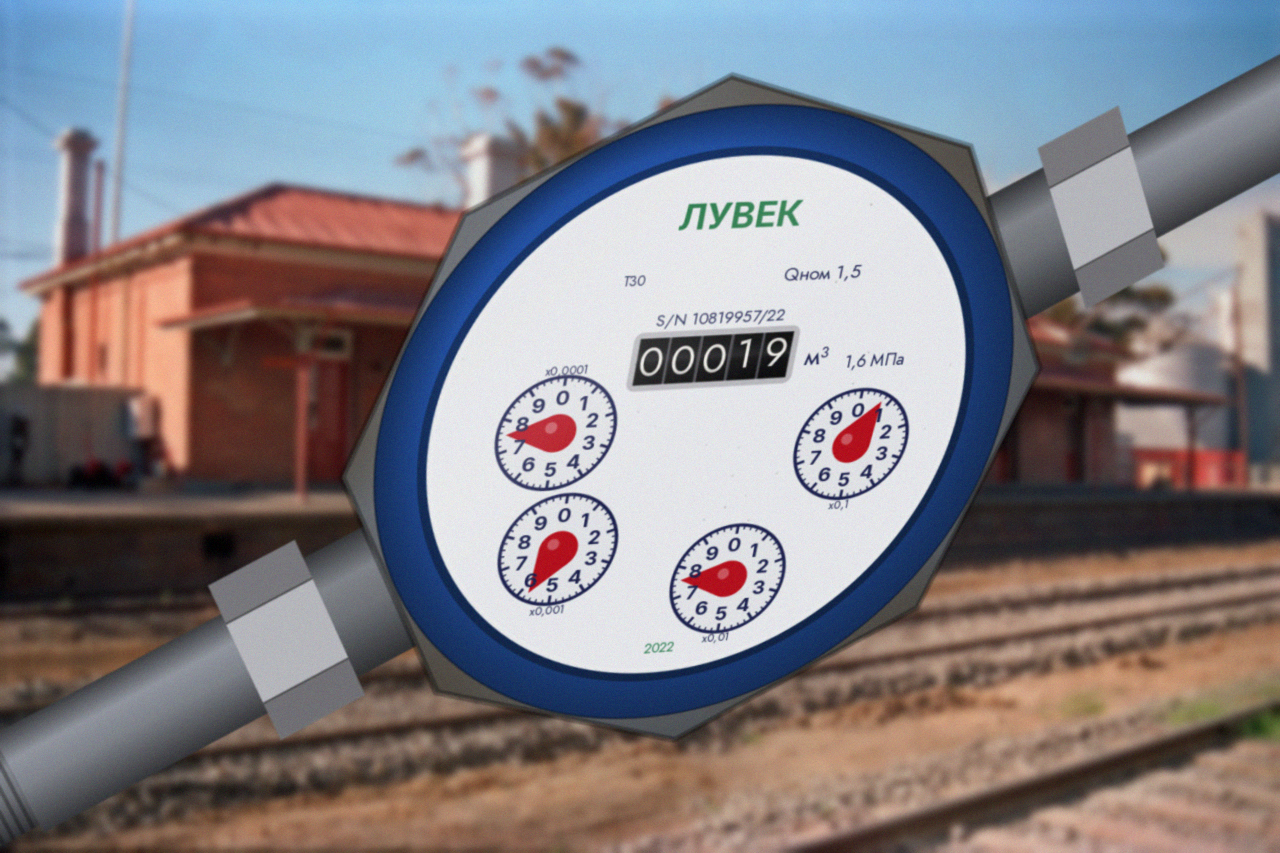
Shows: 19.0757 m³
